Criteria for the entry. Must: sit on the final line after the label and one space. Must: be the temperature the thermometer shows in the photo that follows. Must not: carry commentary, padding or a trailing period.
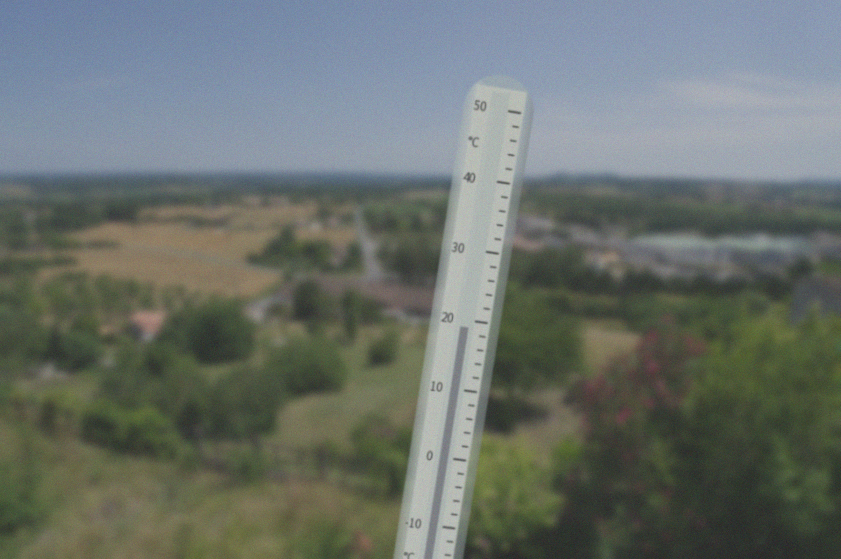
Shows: 19 °C
